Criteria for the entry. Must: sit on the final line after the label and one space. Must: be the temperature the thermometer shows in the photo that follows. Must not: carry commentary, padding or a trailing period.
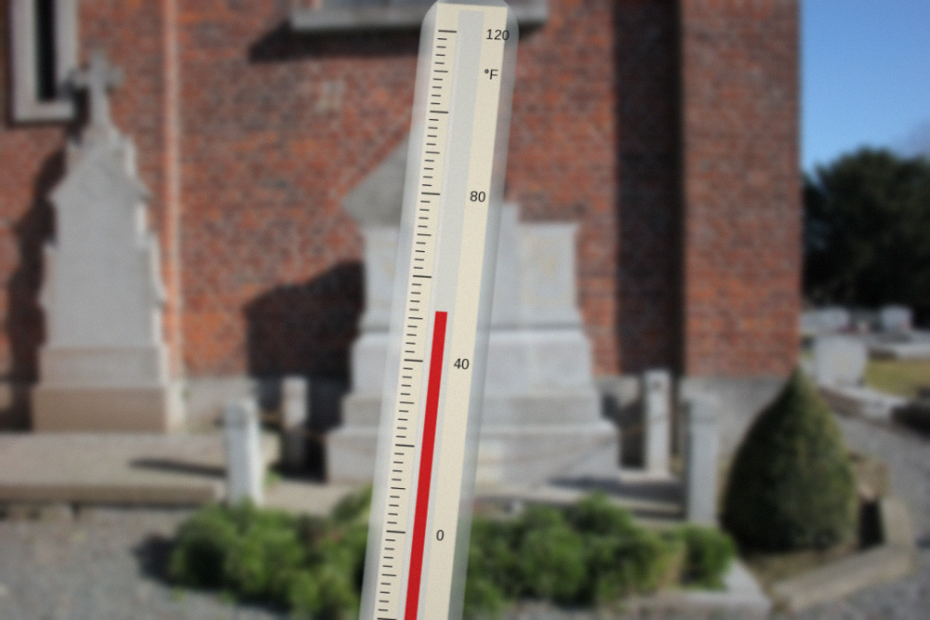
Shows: 52 °F
